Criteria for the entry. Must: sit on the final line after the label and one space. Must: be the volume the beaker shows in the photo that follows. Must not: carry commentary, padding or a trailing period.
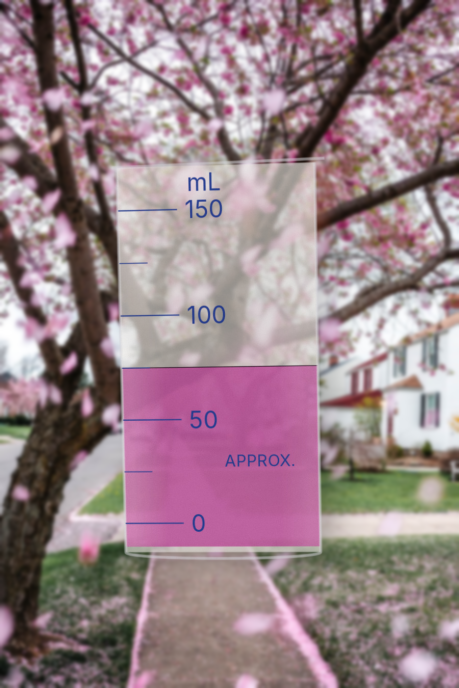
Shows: 75 mL
